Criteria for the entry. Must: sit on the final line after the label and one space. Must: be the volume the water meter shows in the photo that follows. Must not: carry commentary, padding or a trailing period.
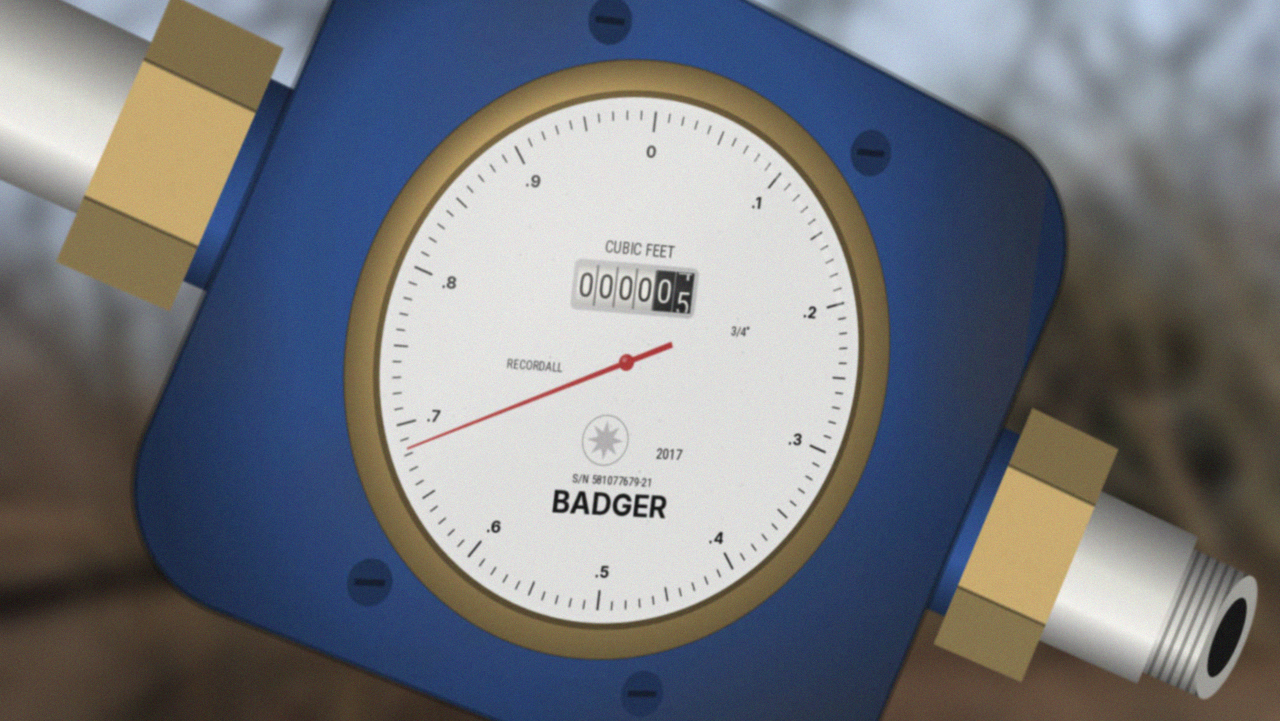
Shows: 4.68 ft³
